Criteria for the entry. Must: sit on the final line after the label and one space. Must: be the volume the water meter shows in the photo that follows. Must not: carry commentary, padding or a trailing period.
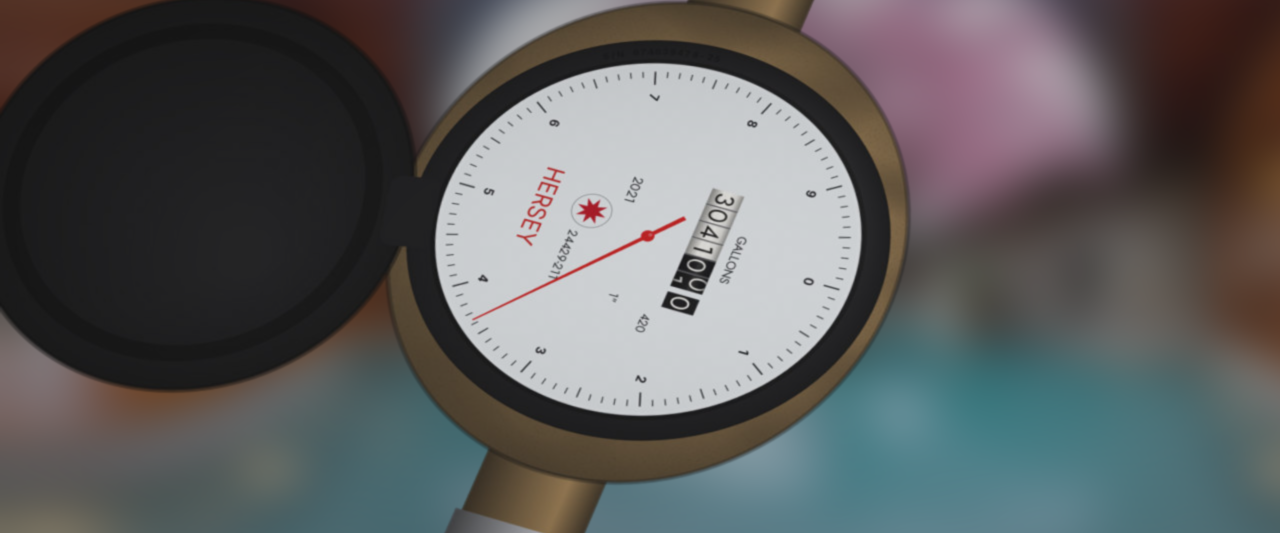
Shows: 3041003.6 gal
